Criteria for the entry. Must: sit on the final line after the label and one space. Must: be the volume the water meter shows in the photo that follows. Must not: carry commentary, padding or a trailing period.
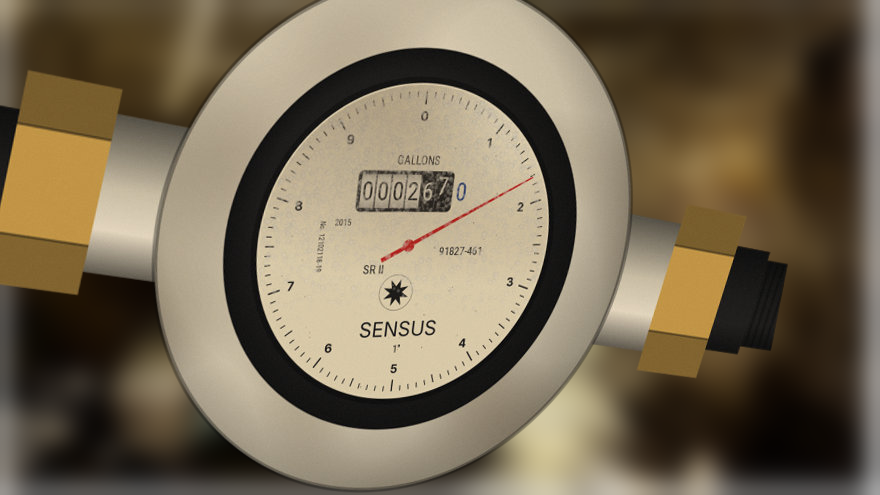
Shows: 2671.7 gal
